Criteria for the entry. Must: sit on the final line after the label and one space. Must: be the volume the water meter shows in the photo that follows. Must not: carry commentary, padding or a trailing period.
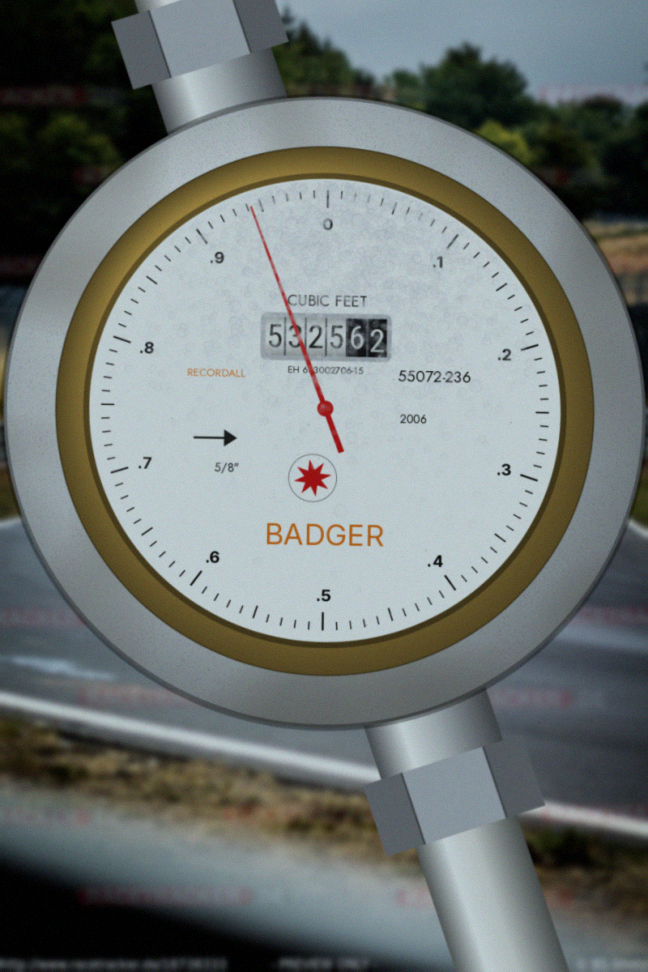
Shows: 532561.94 ft³
